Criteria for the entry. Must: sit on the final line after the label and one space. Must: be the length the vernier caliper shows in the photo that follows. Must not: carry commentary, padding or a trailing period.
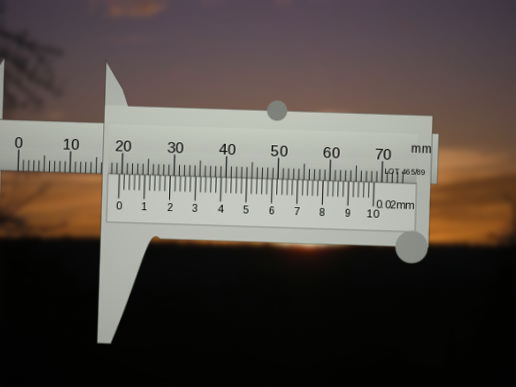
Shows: 19.5 mm
